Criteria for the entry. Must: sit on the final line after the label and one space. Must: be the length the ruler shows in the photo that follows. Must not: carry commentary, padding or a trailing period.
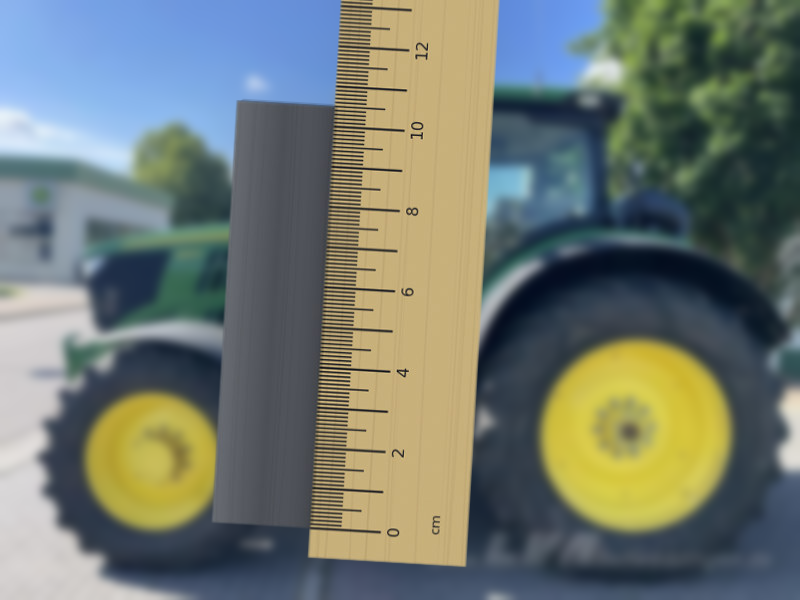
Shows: 10.5 cm
